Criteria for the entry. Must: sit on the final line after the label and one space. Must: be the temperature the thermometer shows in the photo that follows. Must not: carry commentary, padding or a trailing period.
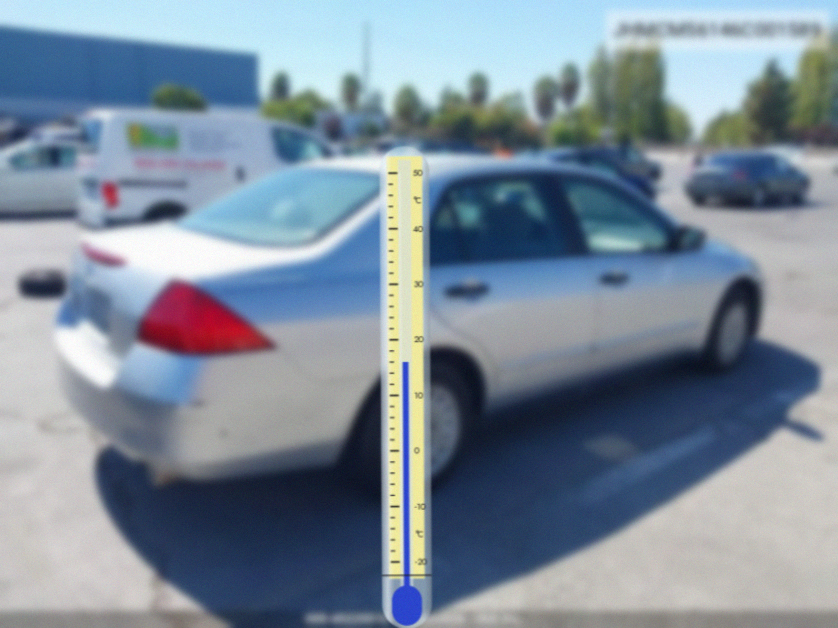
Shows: 16 °C
